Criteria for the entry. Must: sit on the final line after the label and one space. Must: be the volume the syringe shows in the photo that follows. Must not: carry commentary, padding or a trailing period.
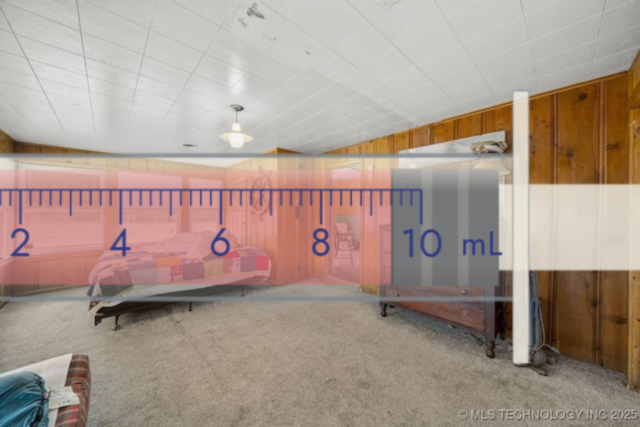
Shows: 9.4 mL
